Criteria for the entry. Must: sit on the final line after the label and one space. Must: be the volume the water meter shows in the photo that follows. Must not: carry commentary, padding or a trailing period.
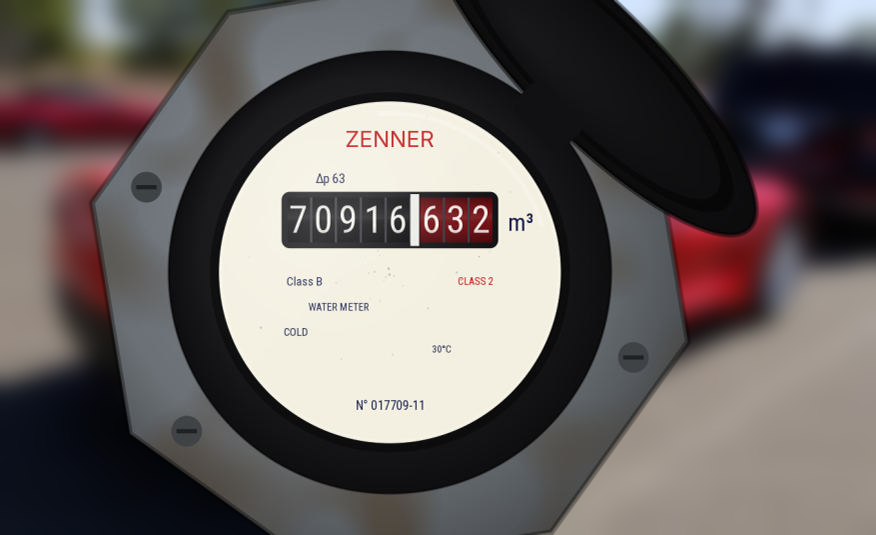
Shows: 70916.632 m³
